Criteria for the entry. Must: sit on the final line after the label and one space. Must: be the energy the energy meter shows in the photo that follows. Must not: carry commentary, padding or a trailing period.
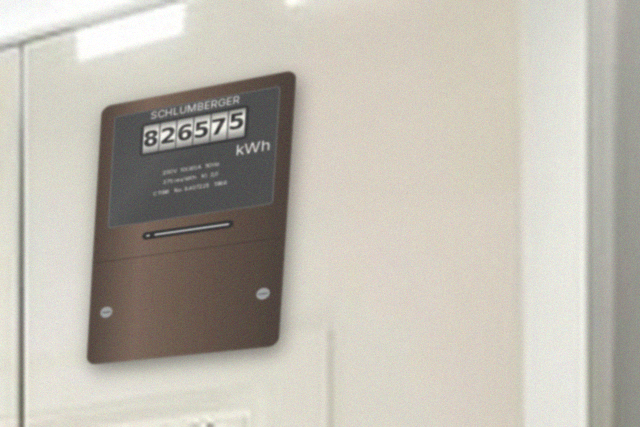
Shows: 826575 kWh
